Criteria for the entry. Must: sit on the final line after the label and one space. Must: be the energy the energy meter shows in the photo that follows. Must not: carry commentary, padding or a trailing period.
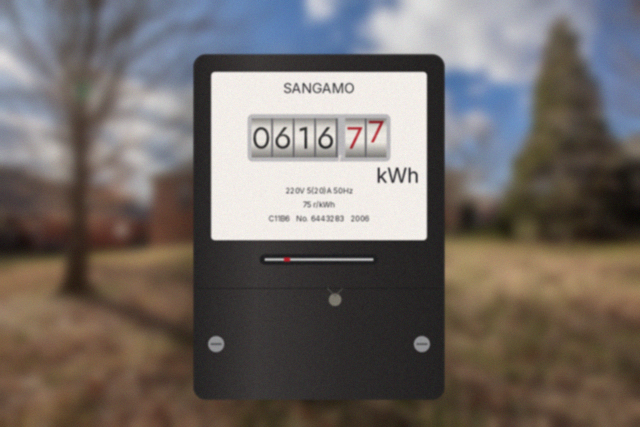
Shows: 616.77 kWh
